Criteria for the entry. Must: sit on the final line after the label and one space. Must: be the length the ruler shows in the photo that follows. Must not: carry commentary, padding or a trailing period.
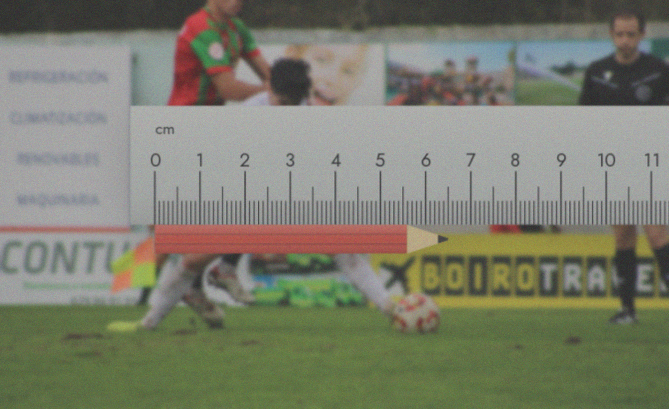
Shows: 6.5 cm
